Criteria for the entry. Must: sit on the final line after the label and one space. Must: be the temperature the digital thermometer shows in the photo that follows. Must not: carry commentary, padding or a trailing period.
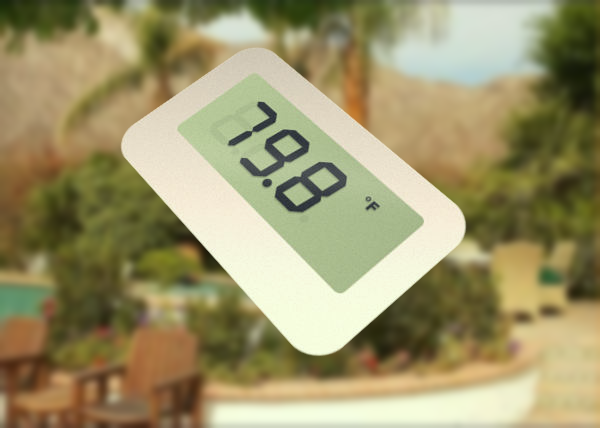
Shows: 79.8 °F
